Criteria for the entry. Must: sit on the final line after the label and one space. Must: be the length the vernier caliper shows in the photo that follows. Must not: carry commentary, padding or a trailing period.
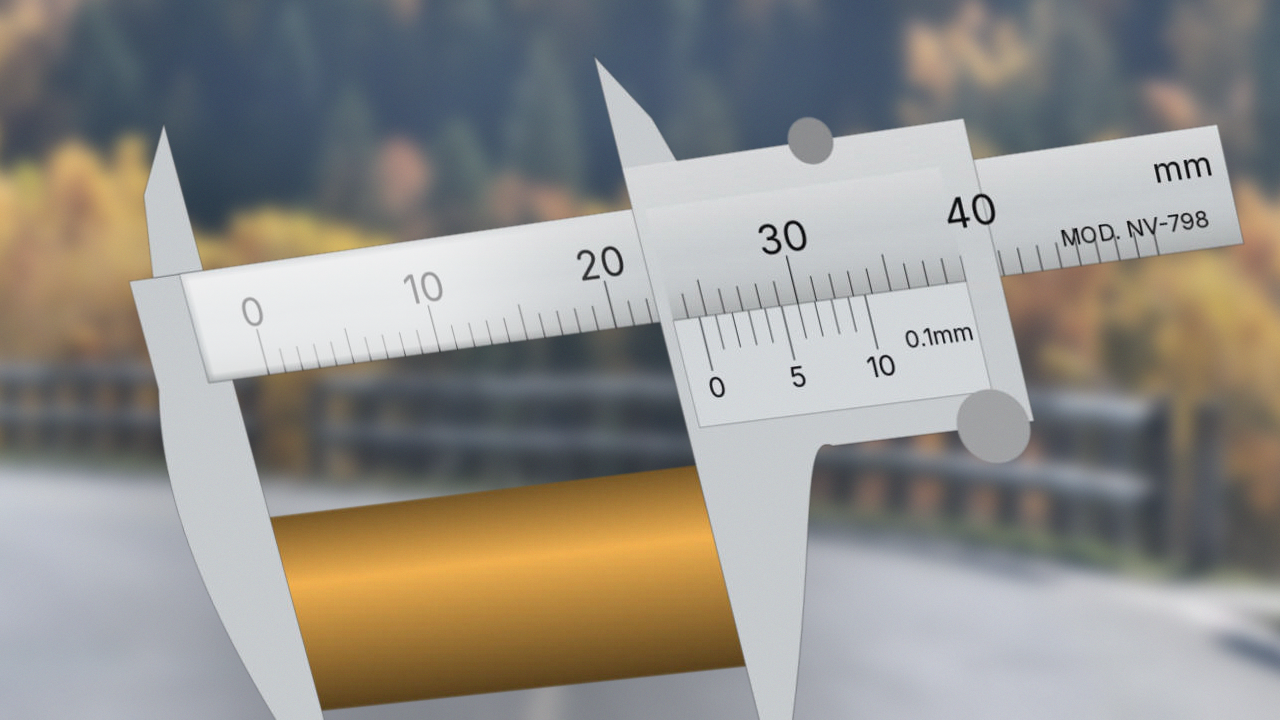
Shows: 24.6 mm
